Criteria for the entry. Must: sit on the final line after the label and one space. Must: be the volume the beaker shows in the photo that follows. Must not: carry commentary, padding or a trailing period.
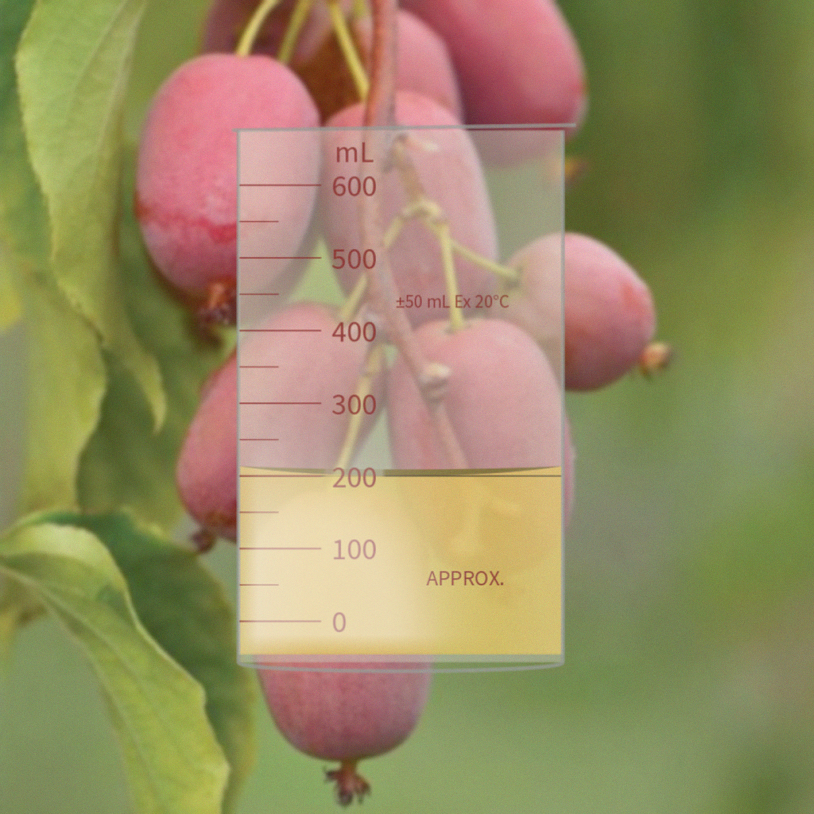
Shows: 200 mL
